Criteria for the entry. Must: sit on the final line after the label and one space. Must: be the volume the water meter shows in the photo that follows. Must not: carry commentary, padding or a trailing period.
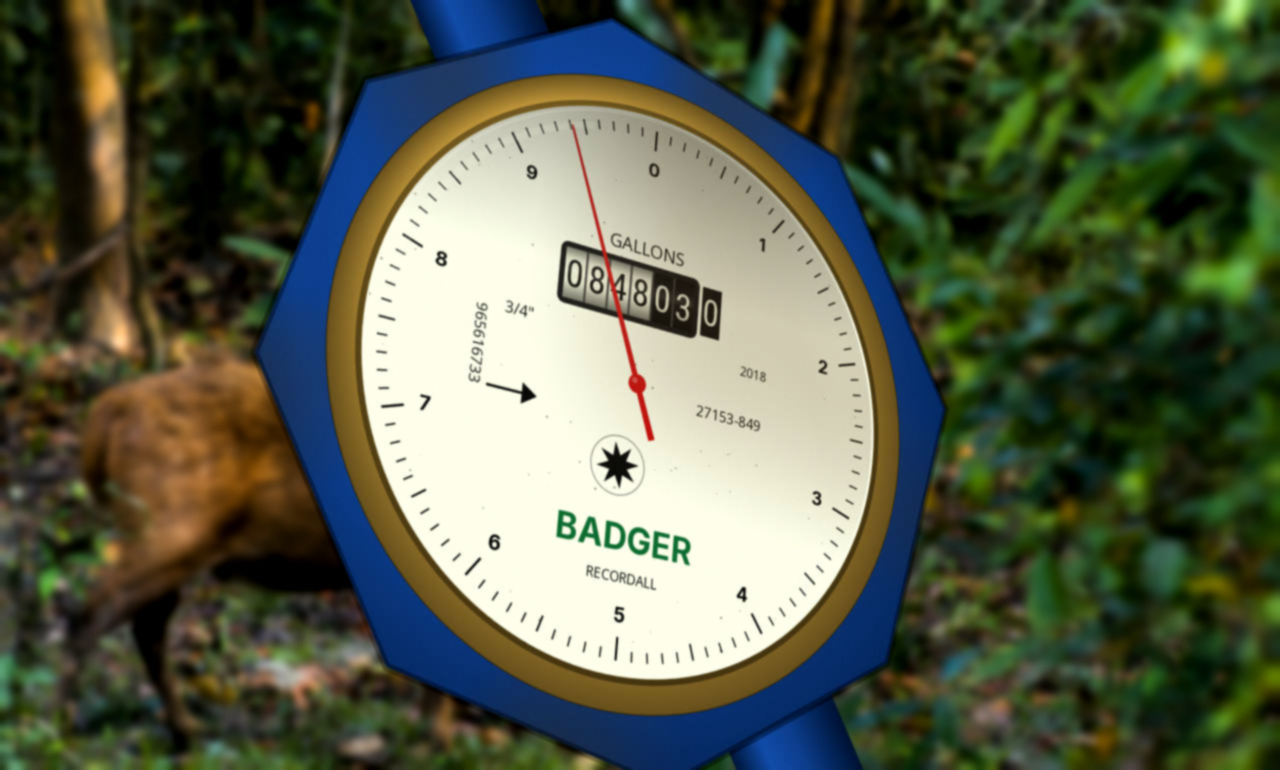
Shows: 848029.4 gal
